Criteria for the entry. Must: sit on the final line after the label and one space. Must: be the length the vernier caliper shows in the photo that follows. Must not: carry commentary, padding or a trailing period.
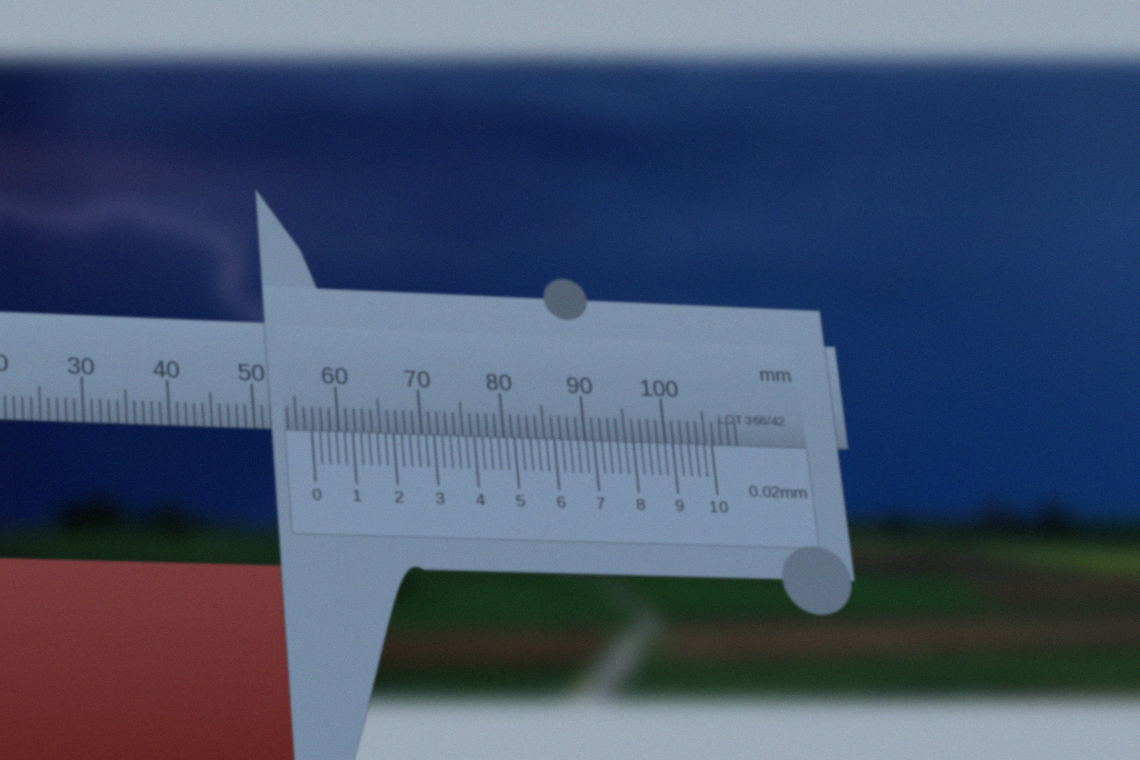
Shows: 56.8 mm
